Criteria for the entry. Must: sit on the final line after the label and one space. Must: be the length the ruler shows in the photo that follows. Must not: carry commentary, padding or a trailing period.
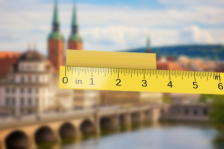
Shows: 3.5 in
